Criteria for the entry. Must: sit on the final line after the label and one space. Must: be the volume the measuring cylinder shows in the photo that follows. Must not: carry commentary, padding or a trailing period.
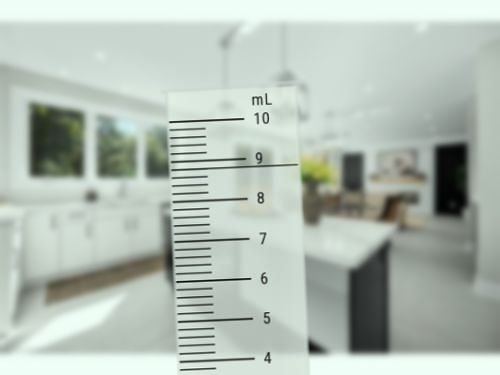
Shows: 8.8 mL
